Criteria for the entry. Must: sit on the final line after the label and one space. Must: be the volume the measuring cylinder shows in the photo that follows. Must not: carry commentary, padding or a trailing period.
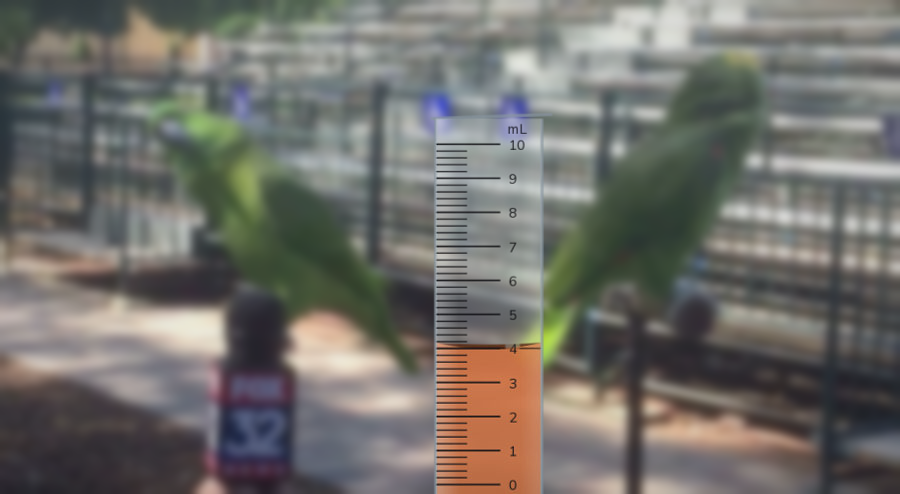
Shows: 4 mL
